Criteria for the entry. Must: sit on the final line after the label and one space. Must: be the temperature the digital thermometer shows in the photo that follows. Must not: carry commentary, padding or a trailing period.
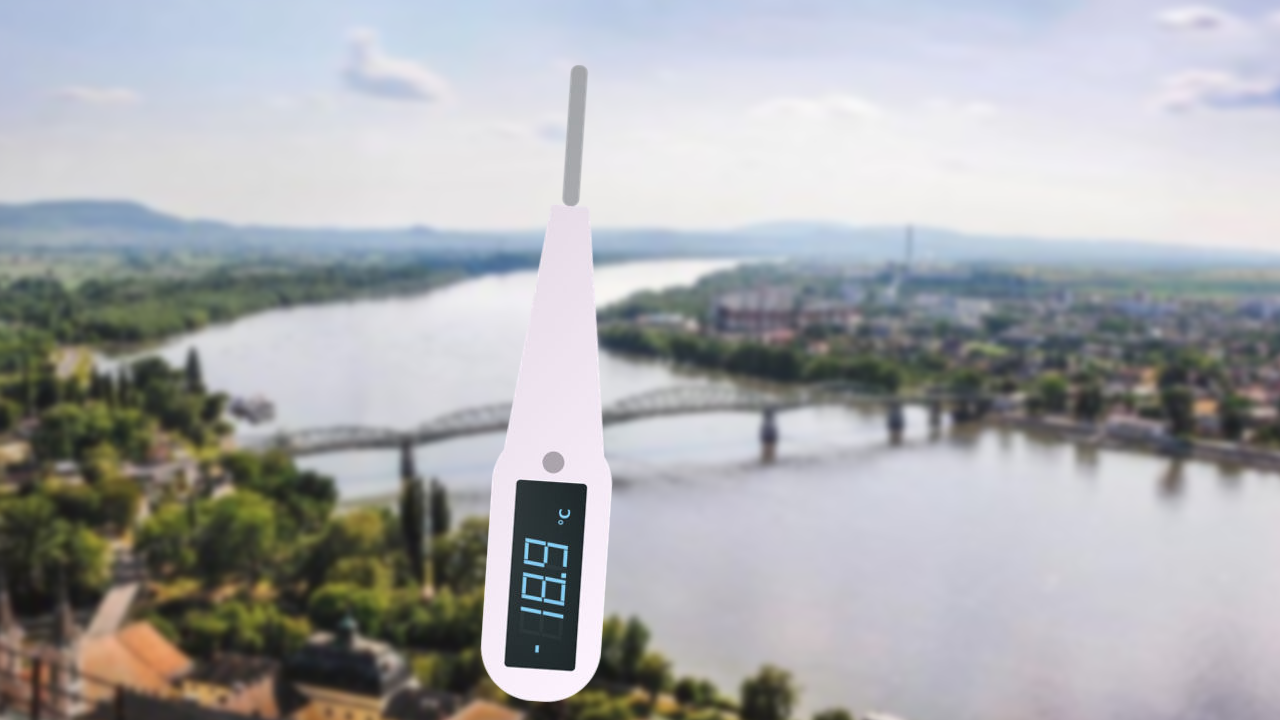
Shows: -18.9 °C
